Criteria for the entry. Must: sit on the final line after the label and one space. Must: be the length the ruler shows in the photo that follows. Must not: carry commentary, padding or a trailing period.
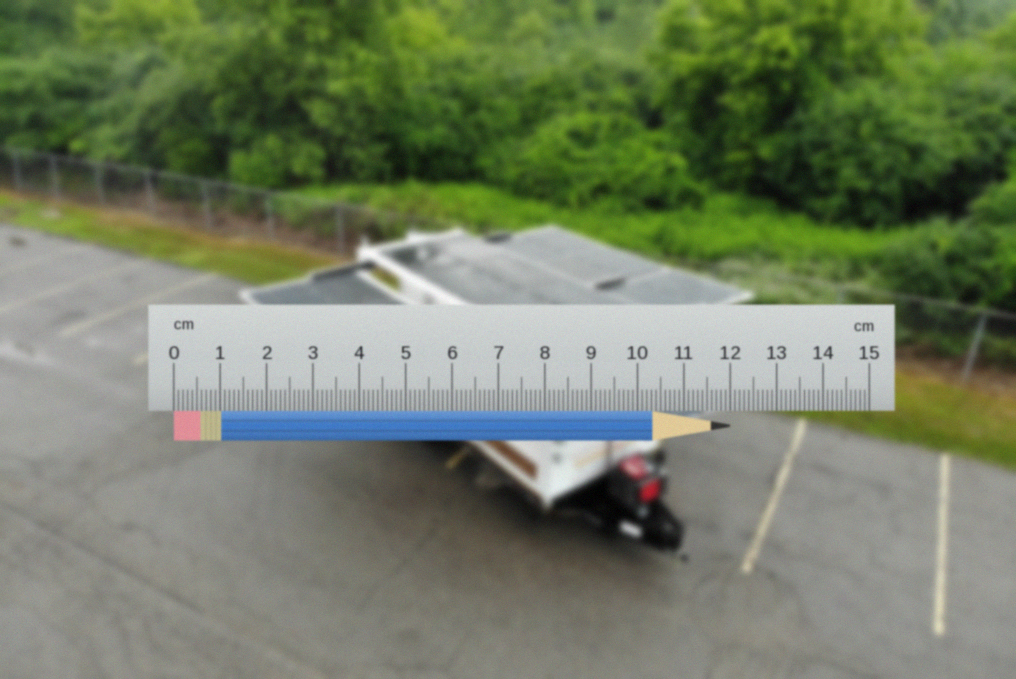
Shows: 12 cm
